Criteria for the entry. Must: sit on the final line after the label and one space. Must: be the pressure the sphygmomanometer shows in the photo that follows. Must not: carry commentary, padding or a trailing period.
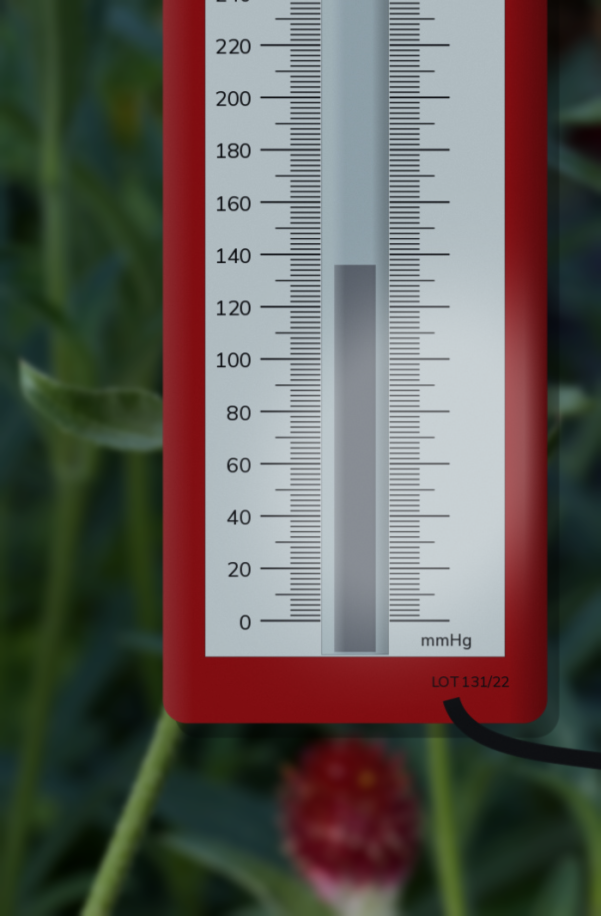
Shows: 136 mmHg
